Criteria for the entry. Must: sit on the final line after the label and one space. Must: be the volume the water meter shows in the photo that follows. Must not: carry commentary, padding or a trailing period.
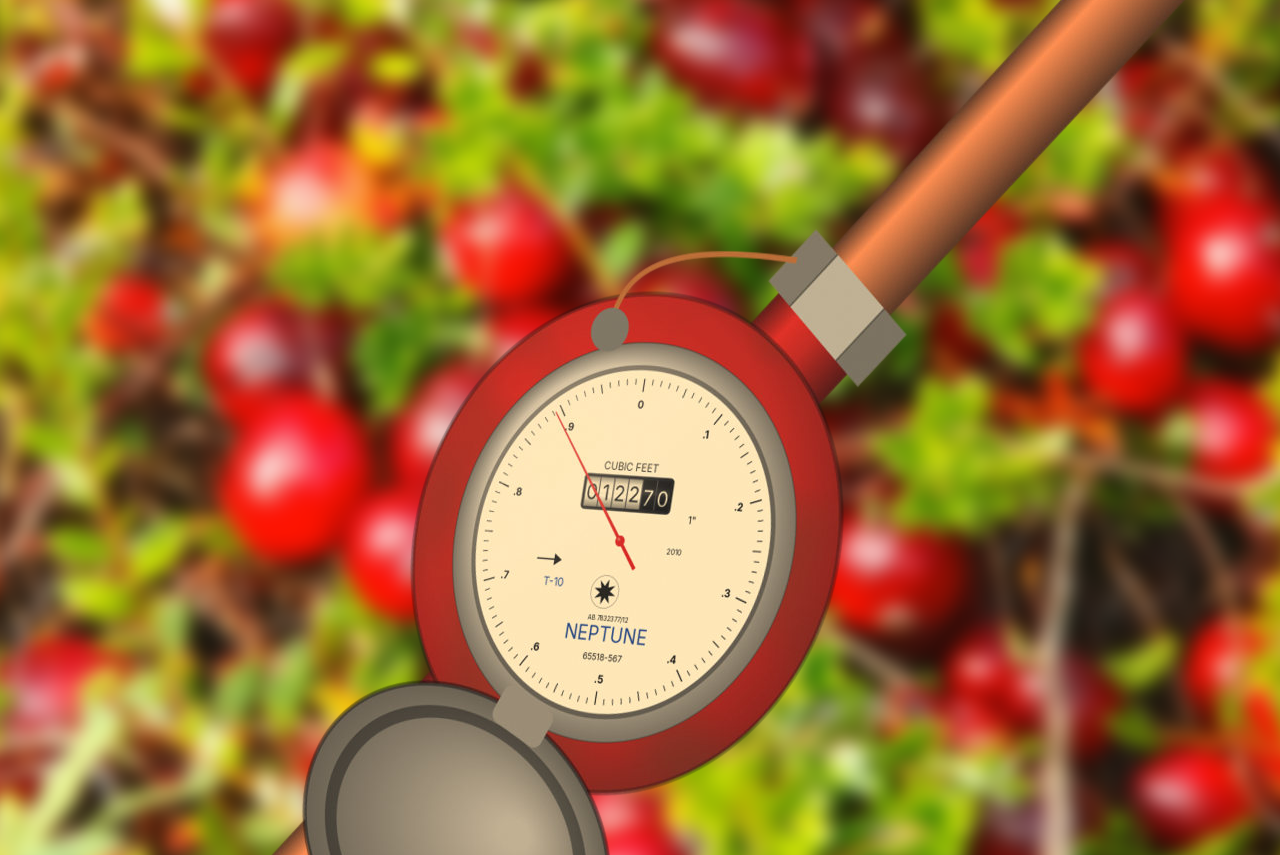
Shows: 12269.89 ft³
